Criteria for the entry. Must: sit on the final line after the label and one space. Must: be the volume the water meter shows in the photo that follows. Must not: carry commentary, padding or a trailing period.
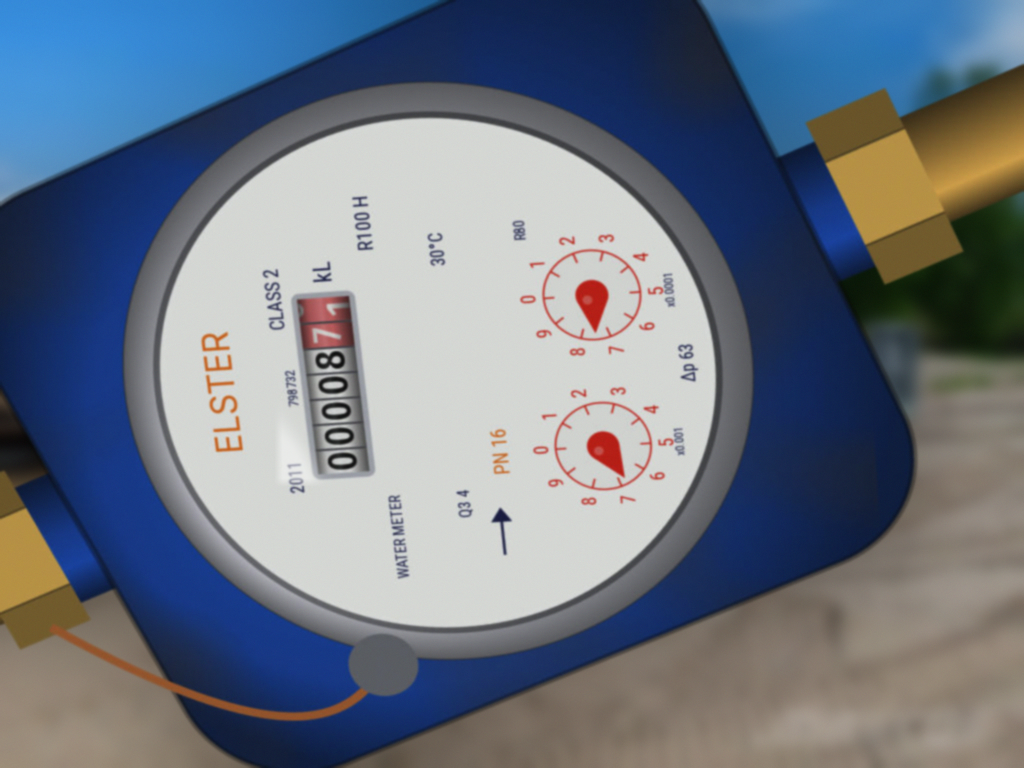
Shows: 8.7067 kL
